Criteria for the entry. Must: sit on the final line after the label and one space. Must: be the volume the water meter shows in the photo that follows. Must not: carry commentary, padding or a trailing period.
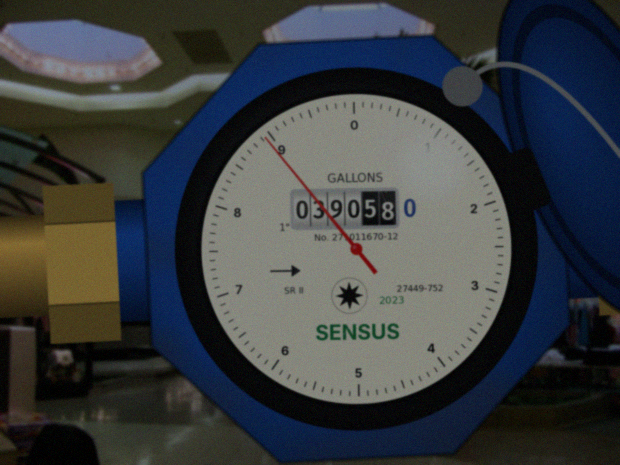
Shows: 390578.9 gal
